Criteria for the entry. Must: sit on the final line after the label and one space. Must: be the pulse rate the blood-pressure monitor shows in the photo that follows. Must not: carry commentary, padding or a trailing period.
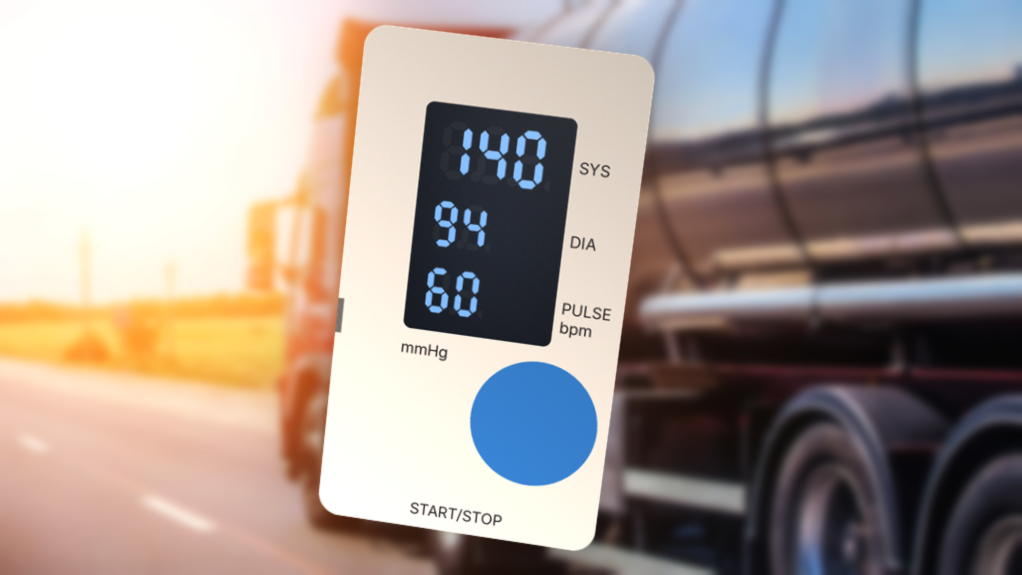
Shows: 60 bpm
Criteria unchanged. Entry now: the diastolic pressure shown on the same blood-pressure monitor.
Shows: 94 mmHg
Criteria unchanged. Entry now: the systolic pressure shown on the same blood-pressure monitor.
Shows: 140 mmHg
